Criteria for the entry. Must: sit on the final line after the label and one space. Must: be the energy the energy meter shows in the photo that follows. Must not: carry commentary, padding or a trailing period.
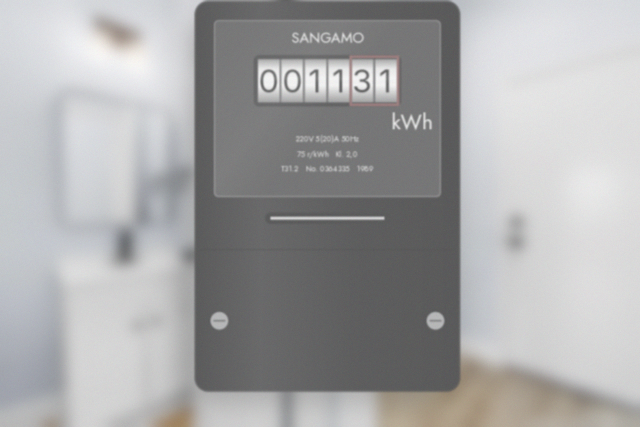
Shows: 11.31 kWh
